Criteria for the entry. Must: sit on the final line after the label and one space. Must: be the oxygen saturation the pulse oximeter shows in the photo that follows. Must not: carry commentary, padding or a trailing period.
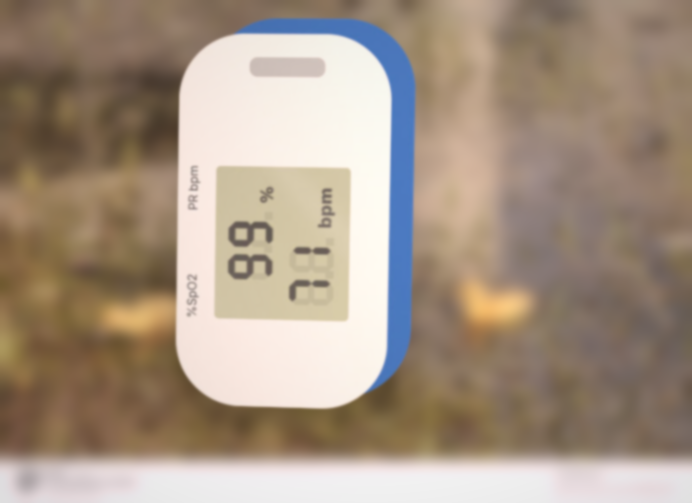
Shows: 99 %
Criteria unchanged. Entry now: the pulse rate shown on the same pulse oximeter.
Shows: 71 bpm
